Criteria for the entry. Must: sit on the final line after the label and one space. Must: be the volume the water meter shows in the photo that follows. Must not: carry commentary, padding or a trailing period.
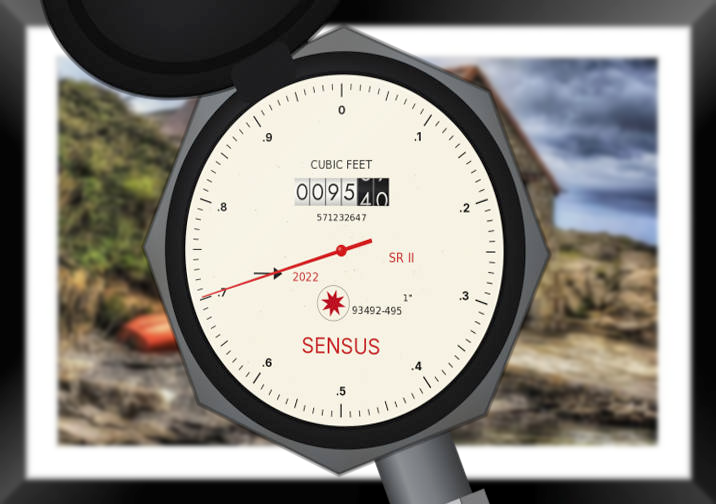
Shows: 9539.70 ft³
